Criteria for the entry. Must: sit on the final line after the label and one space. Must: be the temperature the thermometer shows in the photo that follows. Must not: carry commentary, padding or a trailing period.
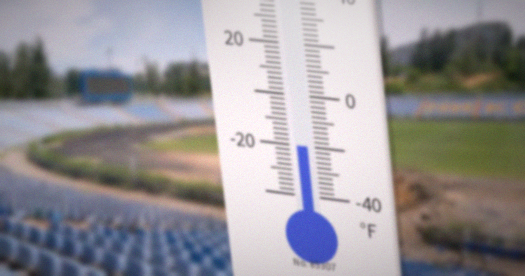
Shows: -20 °F
